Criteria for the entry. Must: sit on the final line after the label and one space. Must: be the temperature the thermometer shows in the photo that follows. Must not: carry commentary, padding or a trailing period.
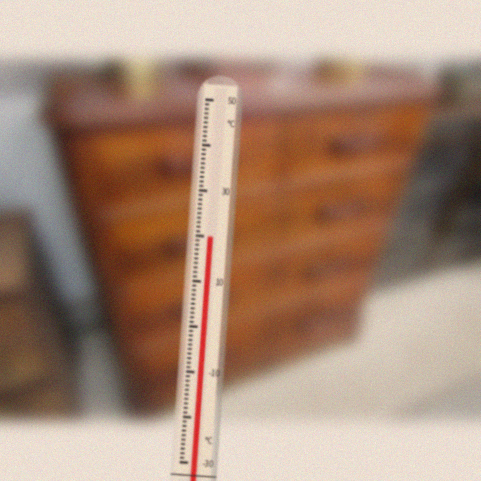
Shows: 20 °C
